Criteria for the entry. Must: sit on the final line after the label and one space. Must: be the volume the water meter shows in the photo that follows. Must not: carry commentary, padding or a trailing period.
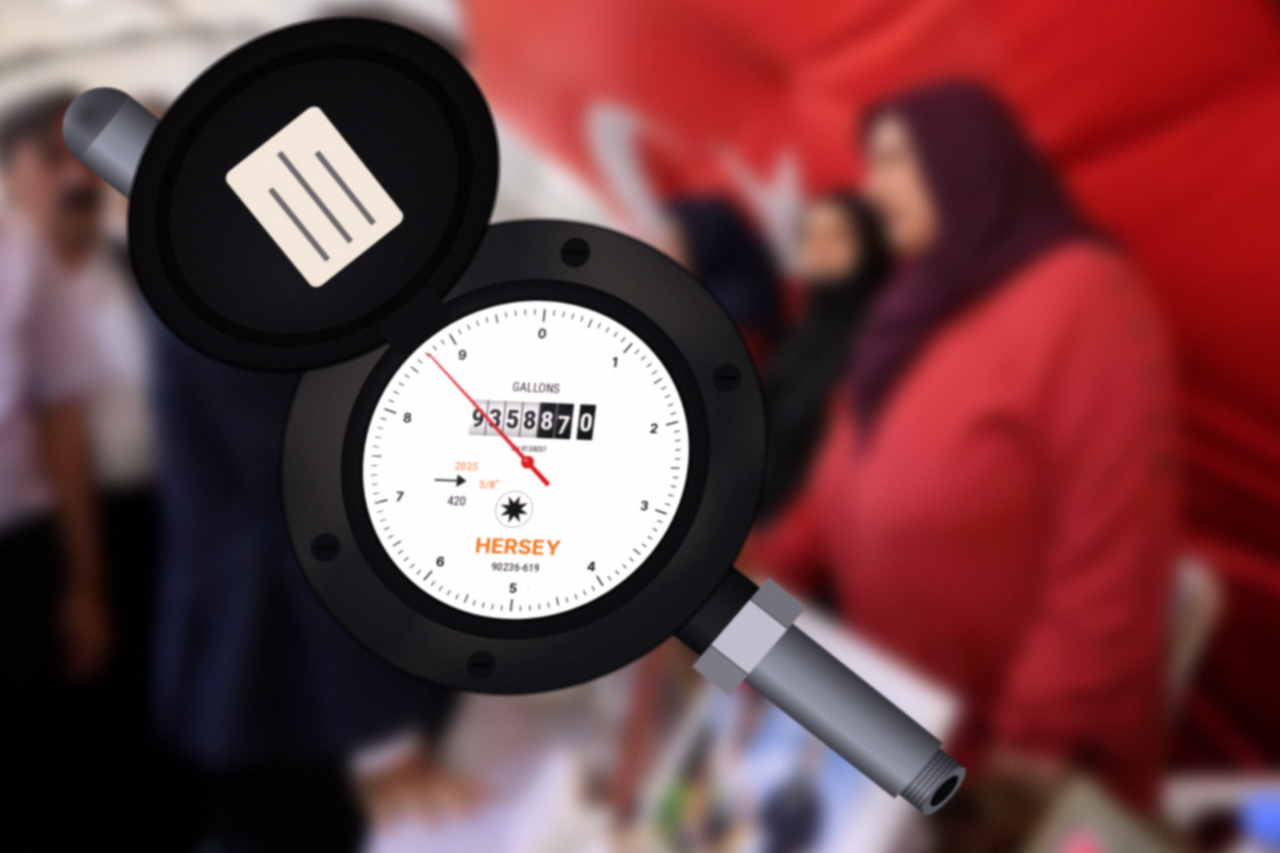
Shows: 9358868.7 gal
